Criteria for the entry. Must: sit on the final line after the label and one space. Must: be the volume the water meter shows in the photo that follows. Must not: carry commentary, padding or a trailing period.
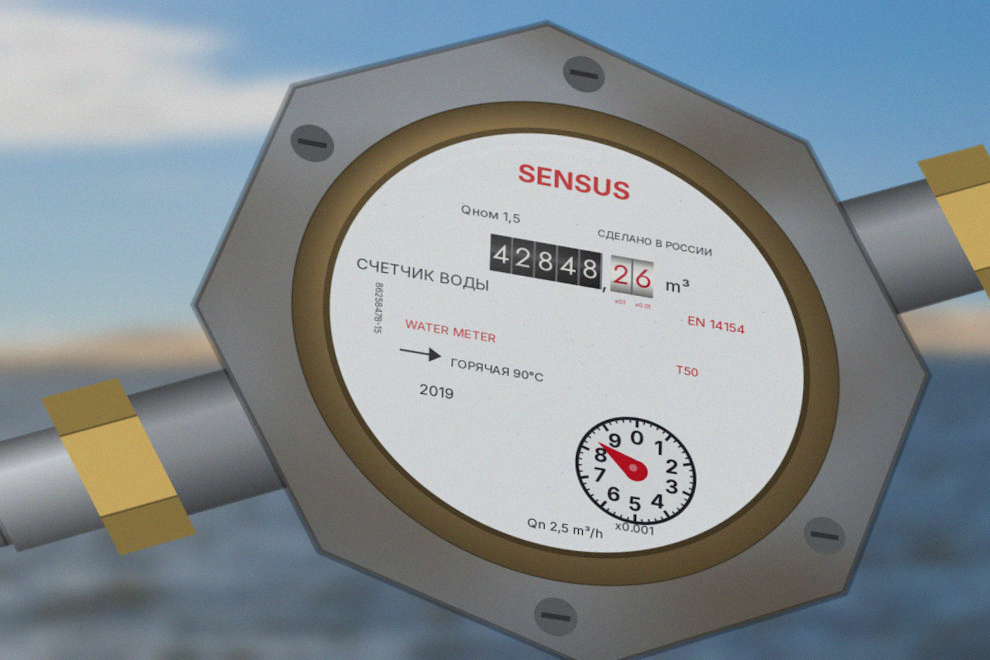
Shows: 42848.268 m³
